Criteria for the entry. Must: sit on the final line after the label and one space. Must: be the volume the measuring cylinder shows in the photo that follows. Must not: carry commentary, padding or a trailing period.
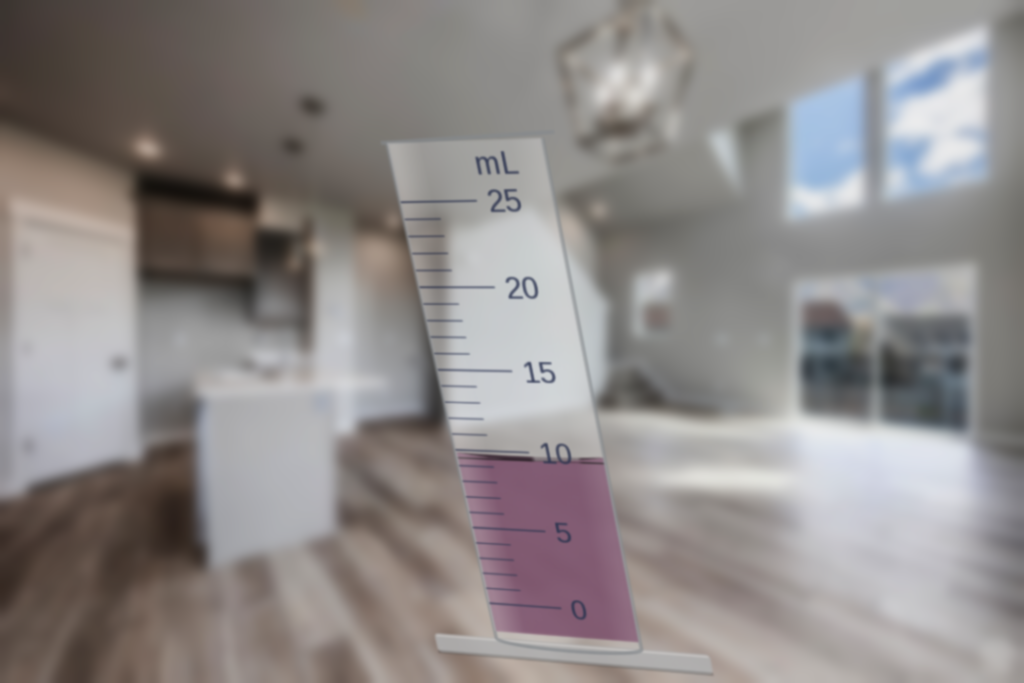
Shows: 9.5 mL
